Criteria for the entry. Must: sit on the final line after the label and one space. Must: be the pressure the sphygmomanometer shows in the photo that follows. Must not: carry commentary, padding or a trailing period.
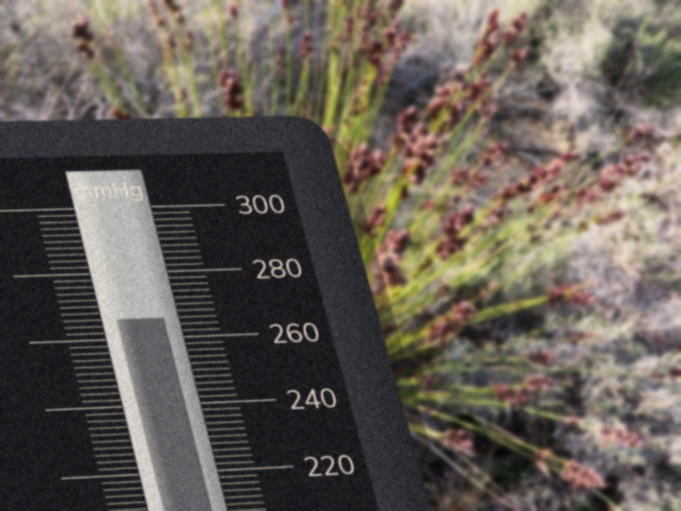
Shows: 266 mmHg
